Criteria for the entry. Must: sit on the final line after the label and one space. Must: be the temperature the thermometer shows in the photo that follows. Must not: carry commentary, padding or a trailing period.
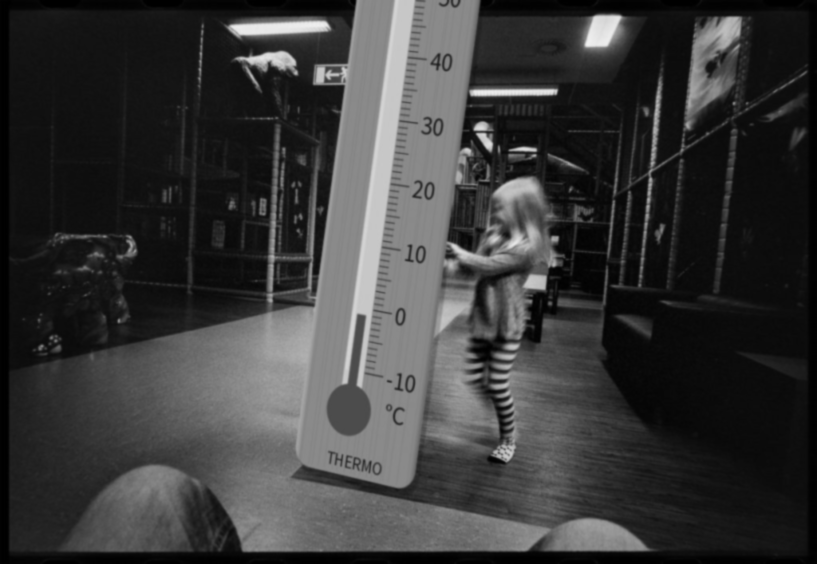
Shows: -1 °C
